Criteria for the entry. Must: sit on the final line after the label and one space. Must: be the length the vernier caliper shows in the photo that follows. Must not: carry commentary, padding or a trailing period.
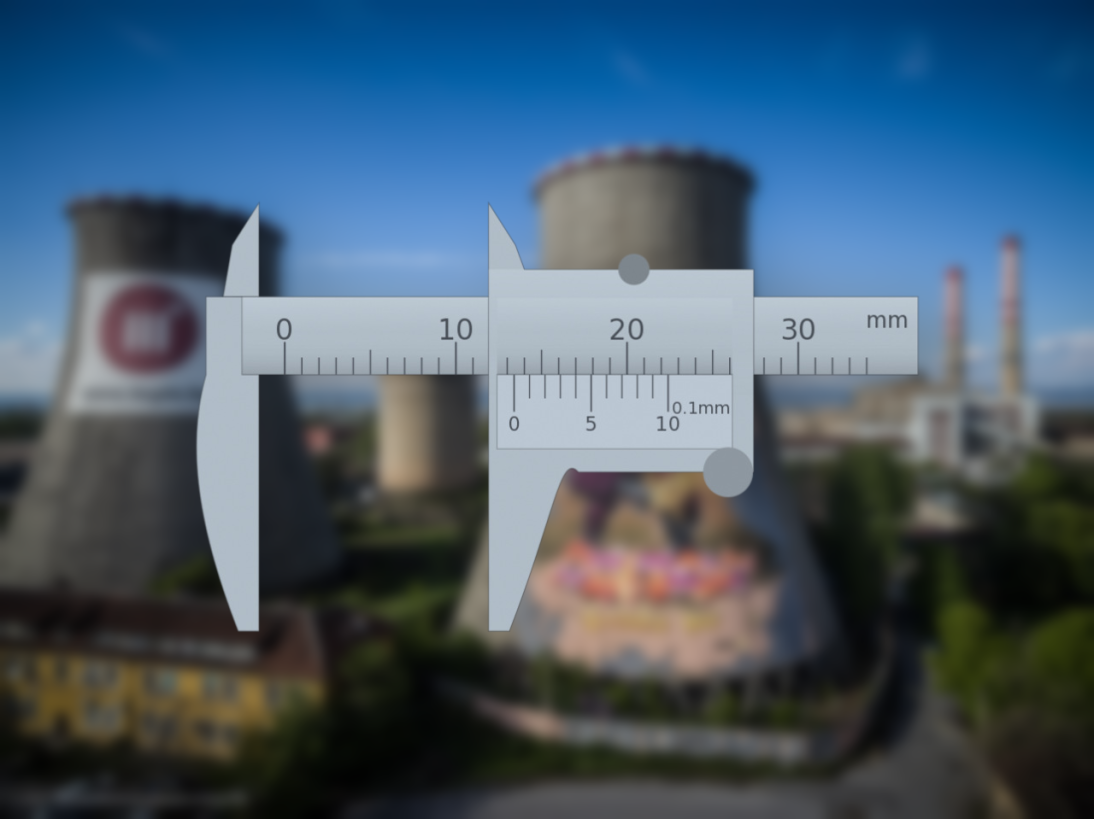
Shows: 13.4 mm
